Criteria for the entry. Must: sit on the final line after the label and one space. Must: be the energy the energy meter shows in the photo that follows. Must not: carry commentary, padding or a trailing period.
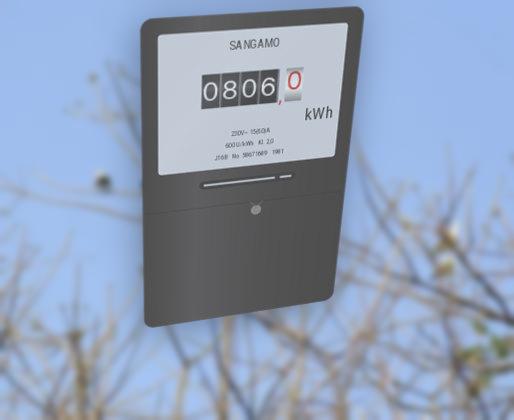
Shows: 806.0 kWh
